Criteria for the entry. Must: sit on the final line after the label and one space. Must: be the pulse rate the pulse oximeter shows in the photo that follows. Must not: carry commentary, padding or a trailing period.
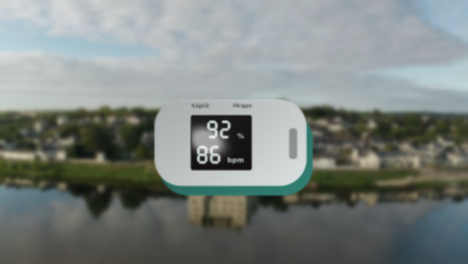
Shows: 86 bpm
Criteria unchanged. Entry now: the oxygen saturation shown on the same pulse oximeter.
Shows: 92 %
